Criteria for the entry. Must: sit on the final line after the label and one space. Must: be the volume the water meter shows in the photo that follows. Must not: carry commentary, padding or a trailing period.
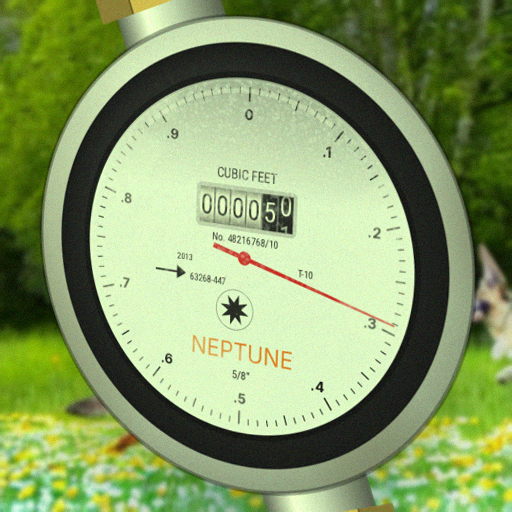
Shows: 50.29 ft³
